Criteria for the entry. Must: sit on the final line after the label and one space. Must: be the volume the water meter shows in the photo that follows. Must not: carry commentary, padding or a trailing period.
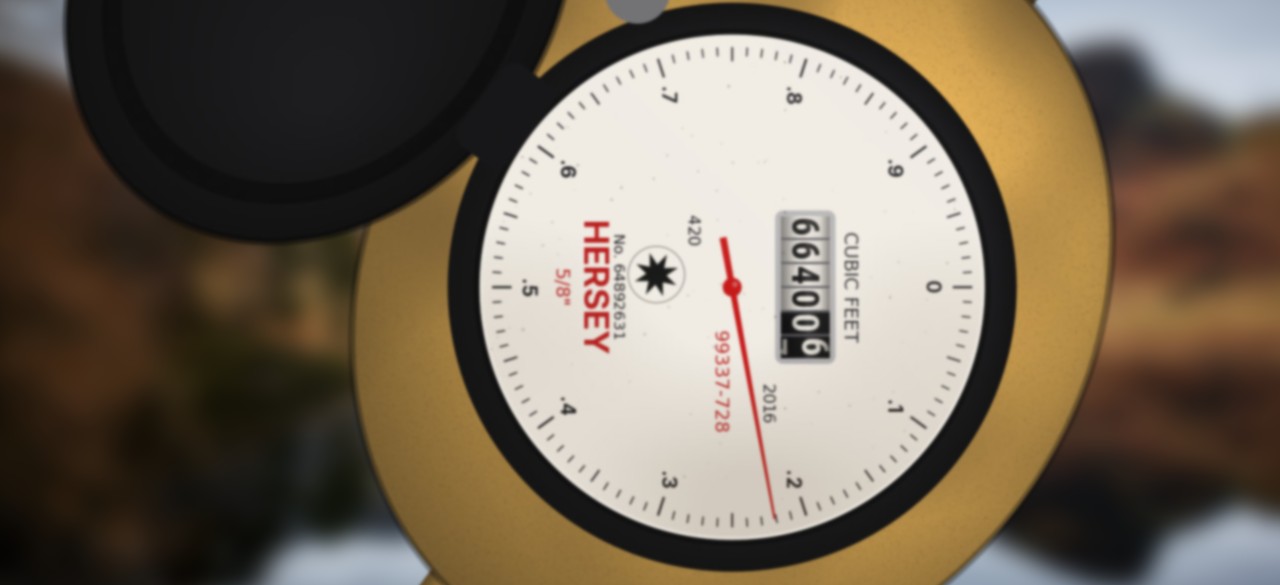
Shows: 664006.22 ft³
